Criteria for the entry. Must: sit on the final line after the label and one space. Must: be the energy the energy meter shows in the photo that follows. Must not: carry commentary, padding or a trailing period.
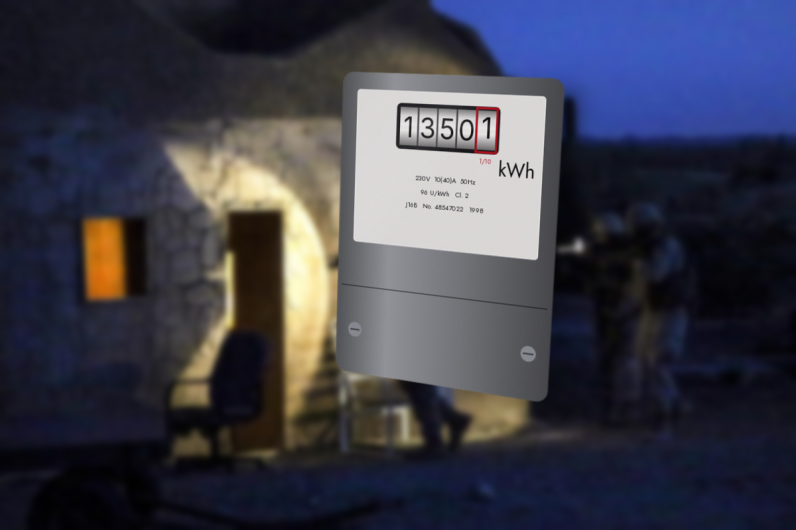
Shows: 1350.1 kWh
